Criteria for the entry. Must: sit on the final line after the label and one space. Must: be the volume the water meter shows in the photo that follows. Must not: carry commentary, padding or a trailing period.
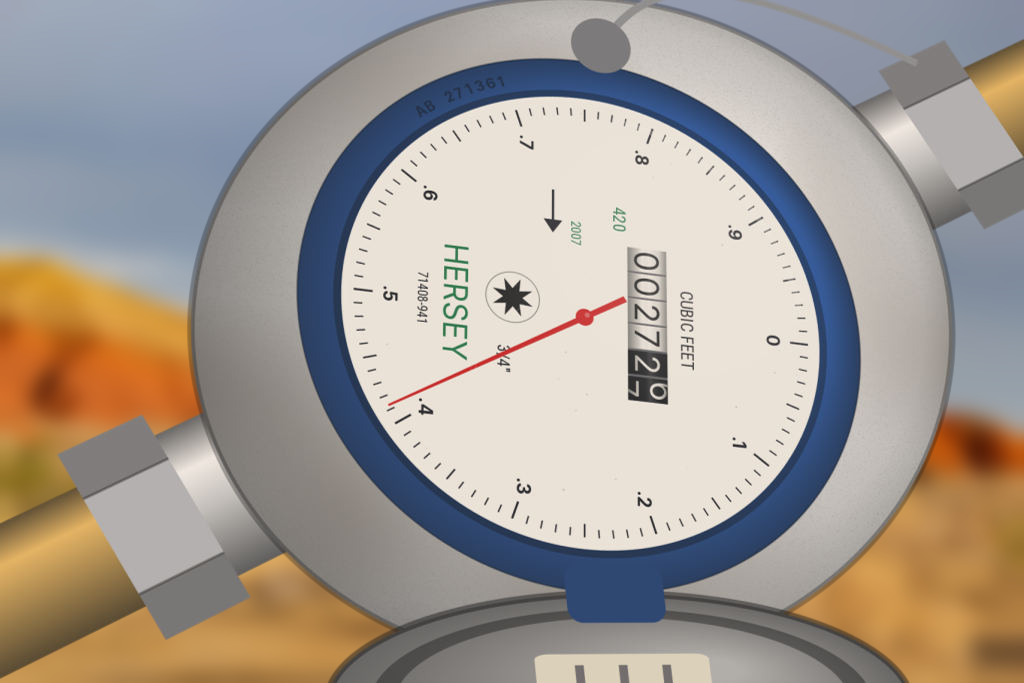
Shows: 2726.41 ft³
